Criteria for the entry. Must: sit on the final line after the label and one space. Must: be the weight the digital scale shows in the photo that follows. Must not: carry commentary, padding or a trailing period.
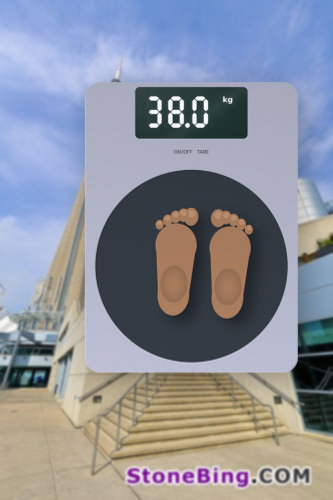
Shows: 38.0 kg
